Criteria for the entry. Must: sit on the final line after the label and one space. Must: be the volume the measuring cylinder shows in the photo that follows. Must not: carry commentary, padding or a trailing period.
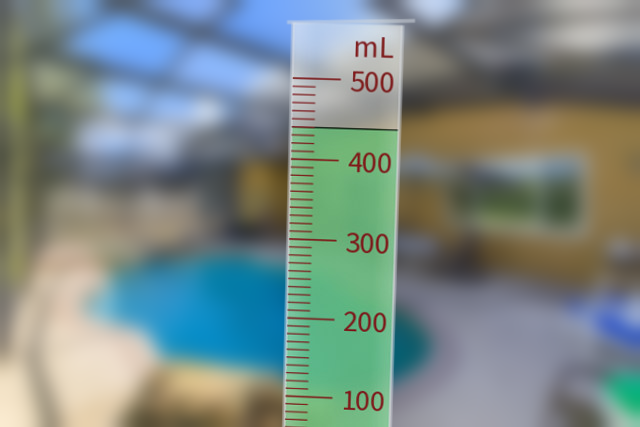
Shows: 440 mL
